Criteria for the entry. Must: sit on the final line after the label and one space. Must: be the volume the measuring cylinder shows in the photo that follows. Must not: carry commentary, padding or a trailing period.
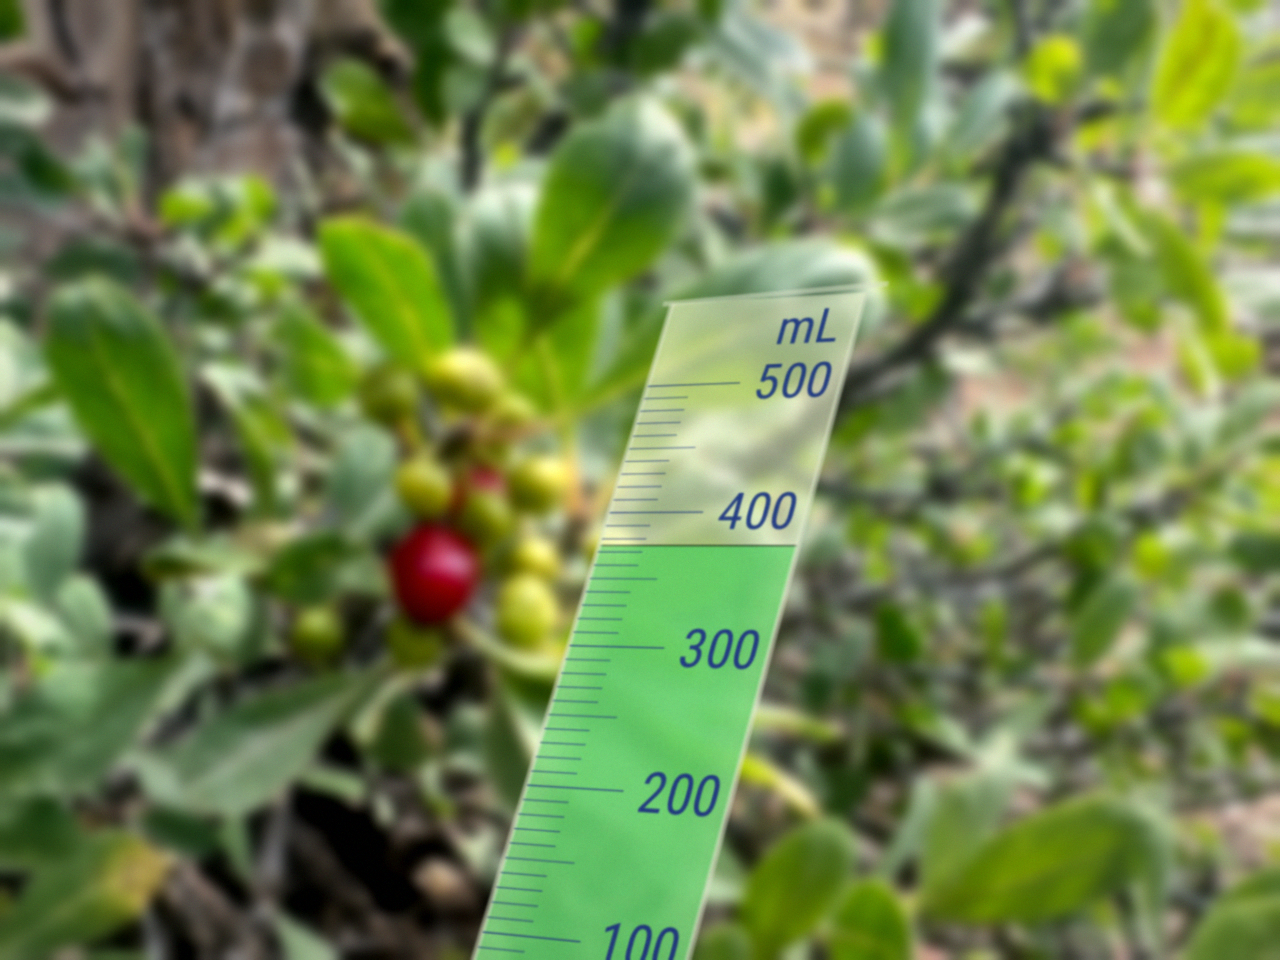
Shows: 375 mL
